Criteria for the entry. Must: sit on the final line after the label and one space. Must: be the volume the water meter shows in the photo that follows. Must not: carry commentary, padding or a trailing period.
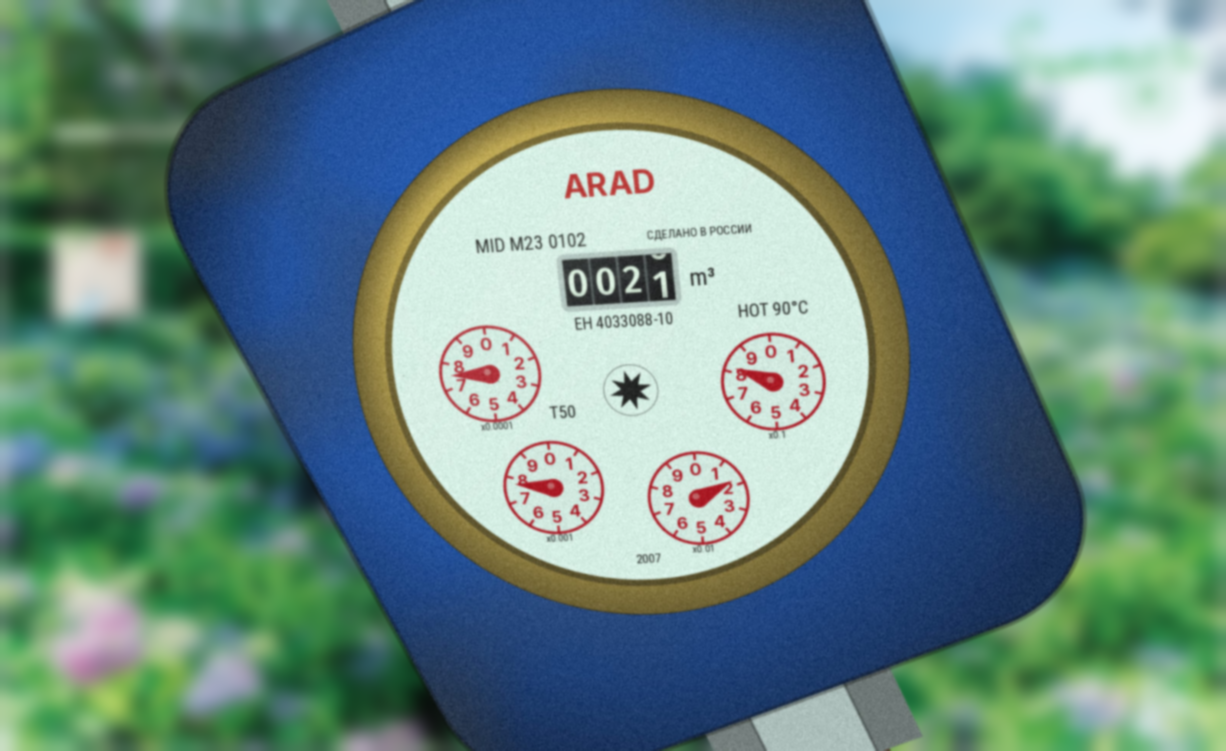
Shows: 20.8177 m³
